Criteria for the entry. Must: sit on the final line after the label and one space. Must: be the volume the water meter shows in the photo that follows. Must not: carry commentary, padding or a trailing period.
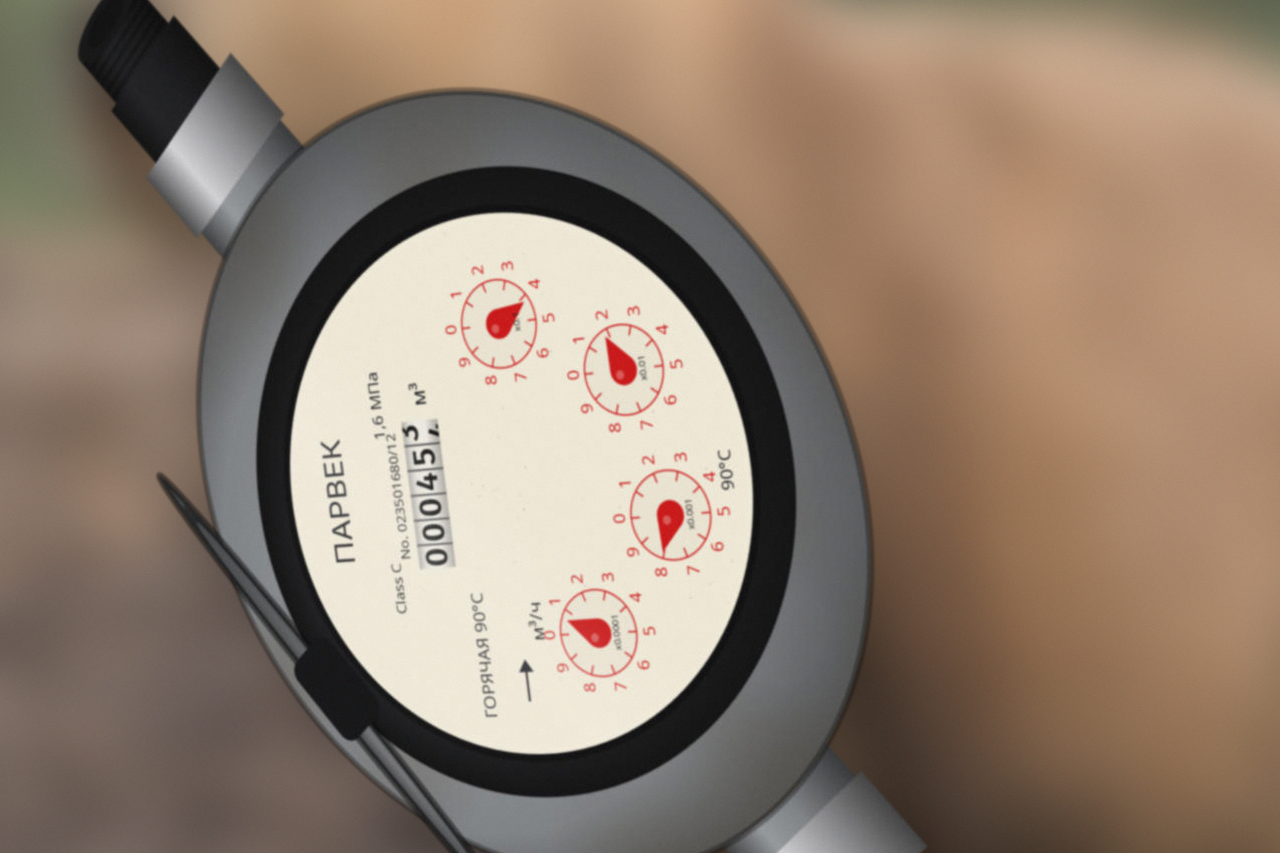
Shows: 453.4180 m³
